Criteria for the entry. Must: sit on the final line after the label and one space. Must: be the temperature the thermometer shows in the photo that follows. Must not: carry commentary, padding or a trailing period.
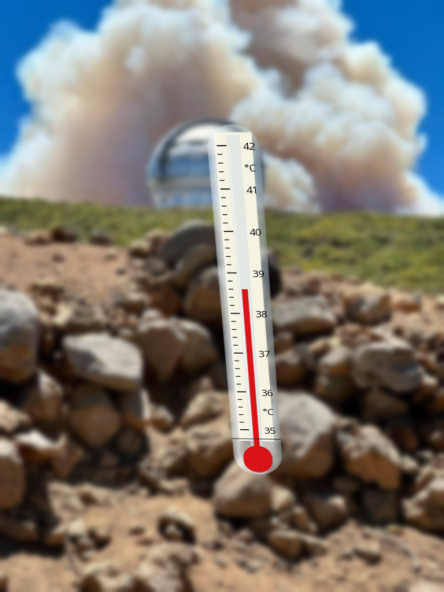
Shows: 38.6 °C
